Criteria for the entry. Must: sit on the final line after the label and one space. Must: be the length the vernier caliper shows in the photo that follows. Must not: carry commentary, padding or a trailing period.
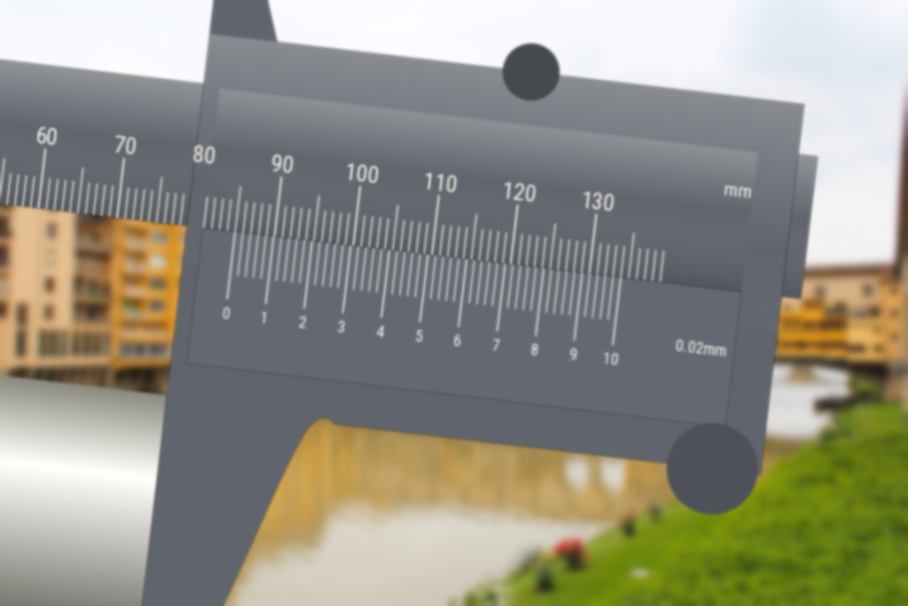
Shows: 85.0 mm
